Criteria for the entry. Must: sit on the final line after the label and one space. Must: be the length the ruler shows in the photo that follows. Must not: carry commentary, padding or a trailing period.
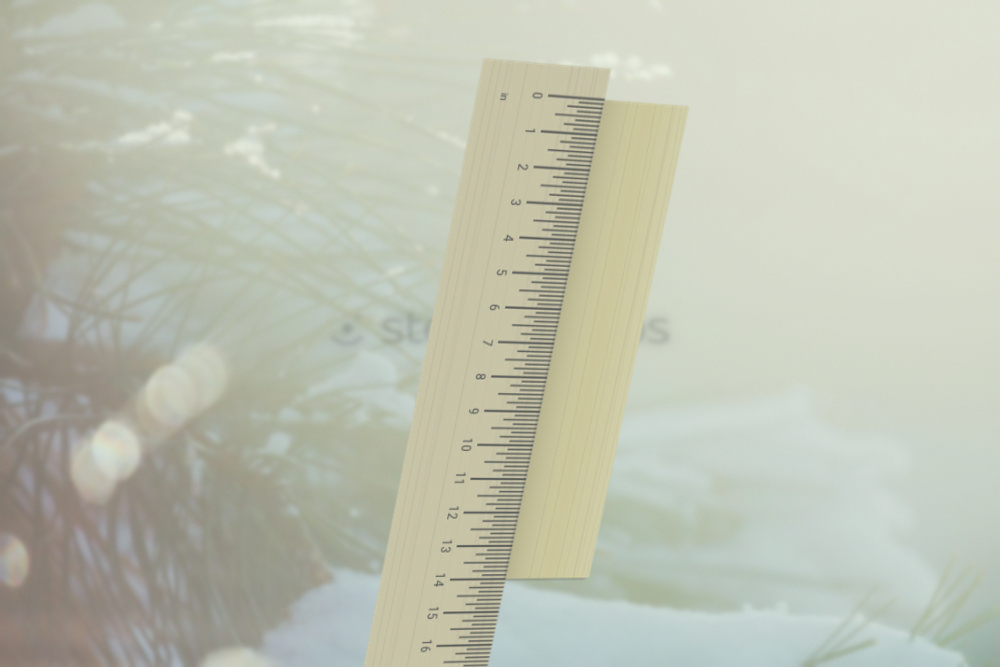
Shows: 14 in
